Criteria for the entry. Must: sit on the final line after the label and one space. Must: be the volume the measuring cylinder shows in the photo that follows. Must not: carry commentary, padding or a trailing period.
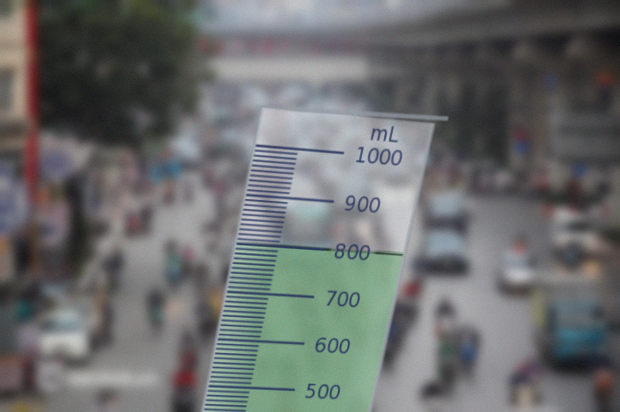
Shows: 800 mL
